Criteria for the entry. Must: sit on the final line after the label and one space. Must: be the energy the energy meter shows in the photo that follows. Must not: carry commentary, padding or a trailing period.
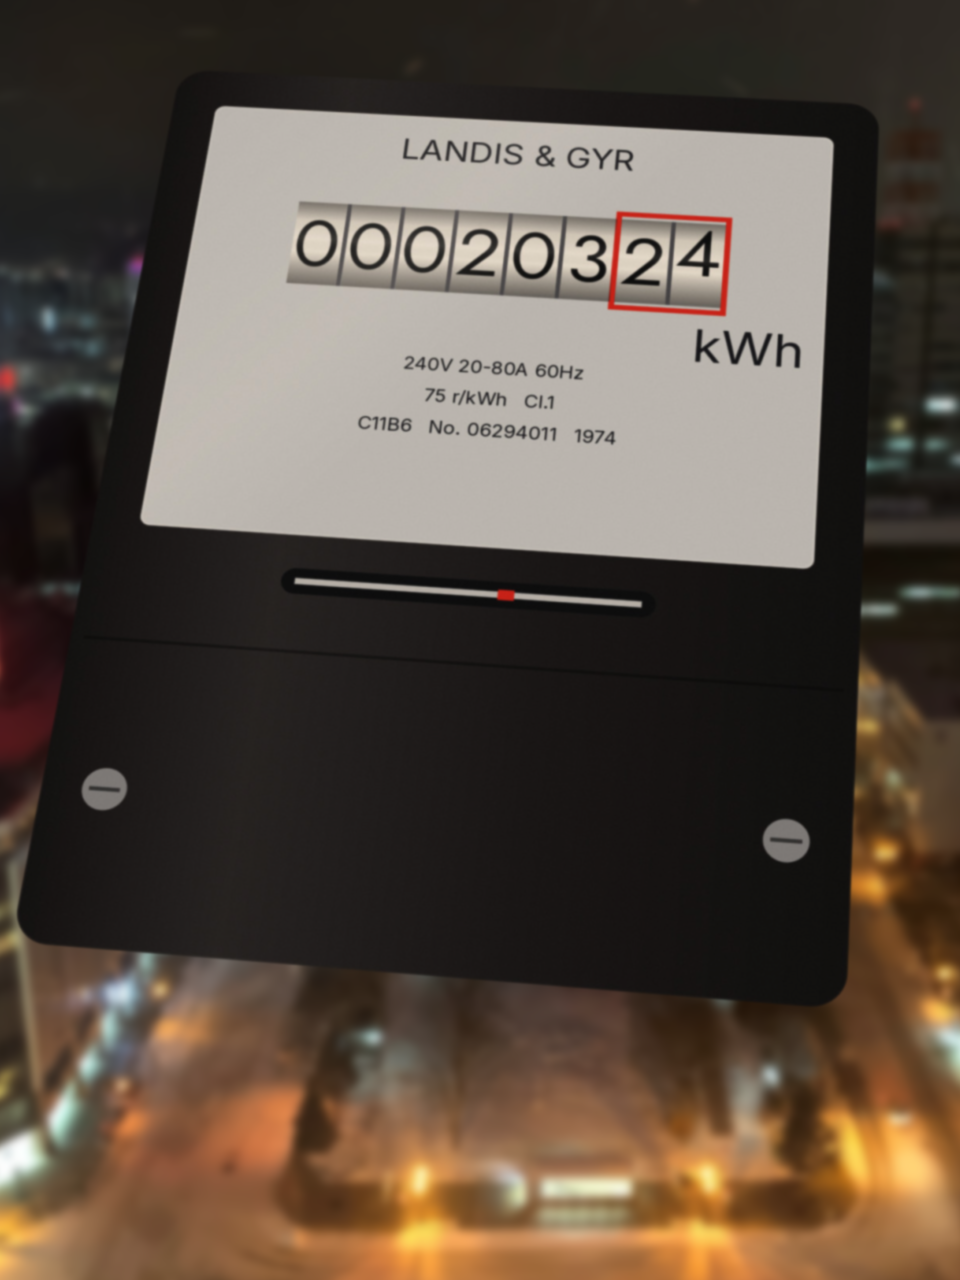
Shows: 203.24 kWh
